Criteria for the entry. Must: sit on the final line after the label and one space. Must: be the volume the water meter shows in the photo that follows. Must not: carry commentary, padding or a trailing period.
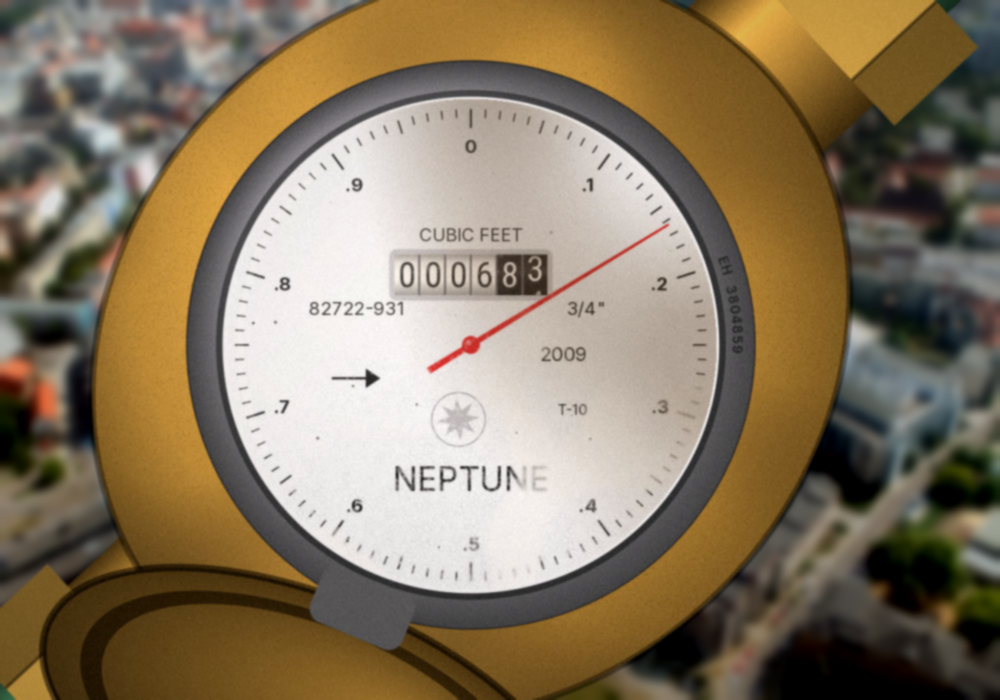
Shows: 683.16 ft³
